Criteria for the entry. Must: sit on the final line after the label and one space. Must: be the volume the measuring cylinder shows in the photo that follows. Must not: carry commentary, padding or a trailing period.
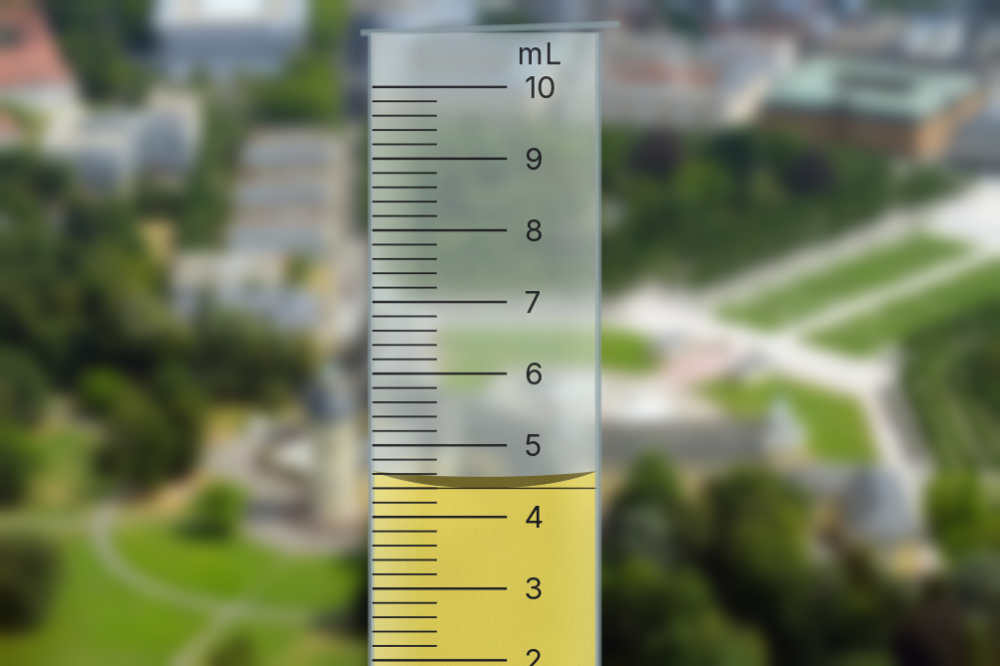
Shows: 4.4 mL
